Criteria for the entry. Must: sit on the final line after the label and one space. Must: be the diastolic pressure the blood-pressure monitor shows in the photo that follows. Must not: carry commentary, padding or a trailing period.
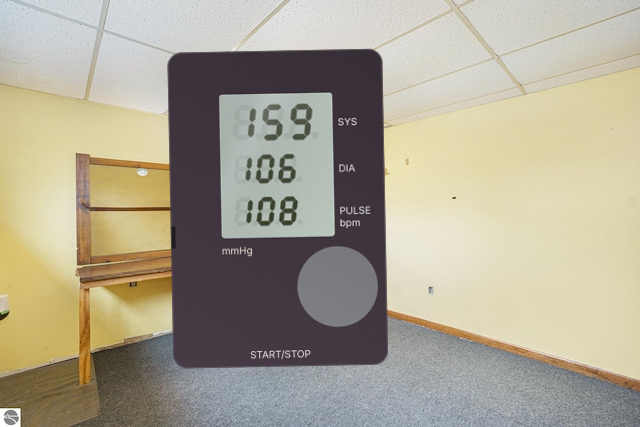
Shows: 106 mmHg
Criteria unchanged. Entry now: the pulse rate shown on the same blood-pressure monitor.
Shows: 108 bpm
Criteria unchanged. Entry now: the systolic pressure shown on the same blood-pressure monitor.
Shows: 159 mmHg
